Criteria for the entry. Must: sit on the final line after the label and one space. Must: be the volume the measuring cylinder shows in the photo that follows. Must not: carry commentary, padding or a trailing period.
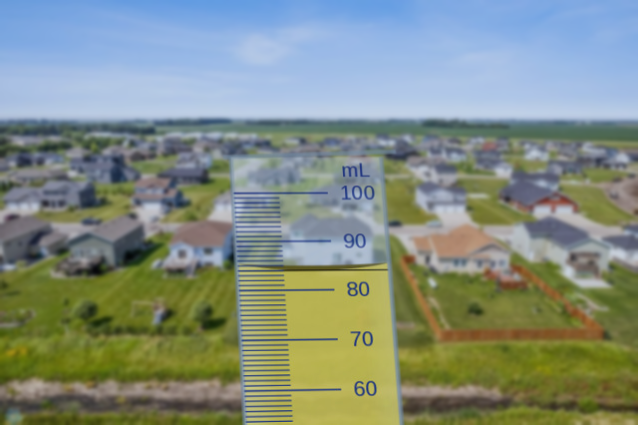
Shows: 84 mL
